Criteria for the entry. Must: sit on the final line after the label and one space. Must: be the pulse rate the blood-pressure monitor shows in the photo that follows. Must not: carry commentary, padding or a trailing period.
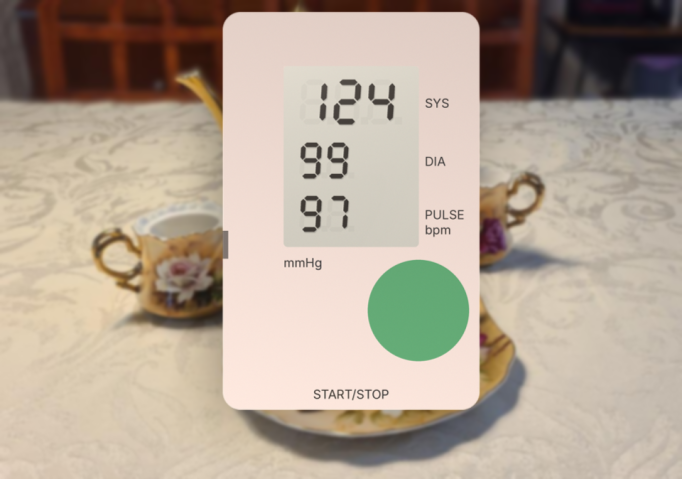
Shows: 97 bpm
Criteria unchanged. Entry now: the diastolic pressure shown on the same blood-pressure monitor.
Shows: 99 mmHg
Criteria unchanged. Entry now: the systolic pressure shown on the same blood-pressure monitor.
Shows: 124 mmHg
